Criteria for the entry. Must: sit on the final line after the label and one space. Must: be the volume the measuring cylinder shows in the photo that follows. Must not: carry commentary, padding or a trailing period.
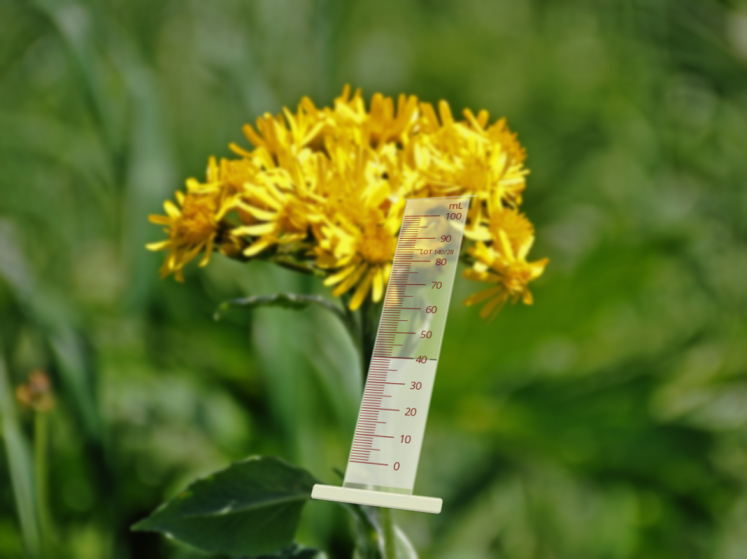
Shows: 40 mL
